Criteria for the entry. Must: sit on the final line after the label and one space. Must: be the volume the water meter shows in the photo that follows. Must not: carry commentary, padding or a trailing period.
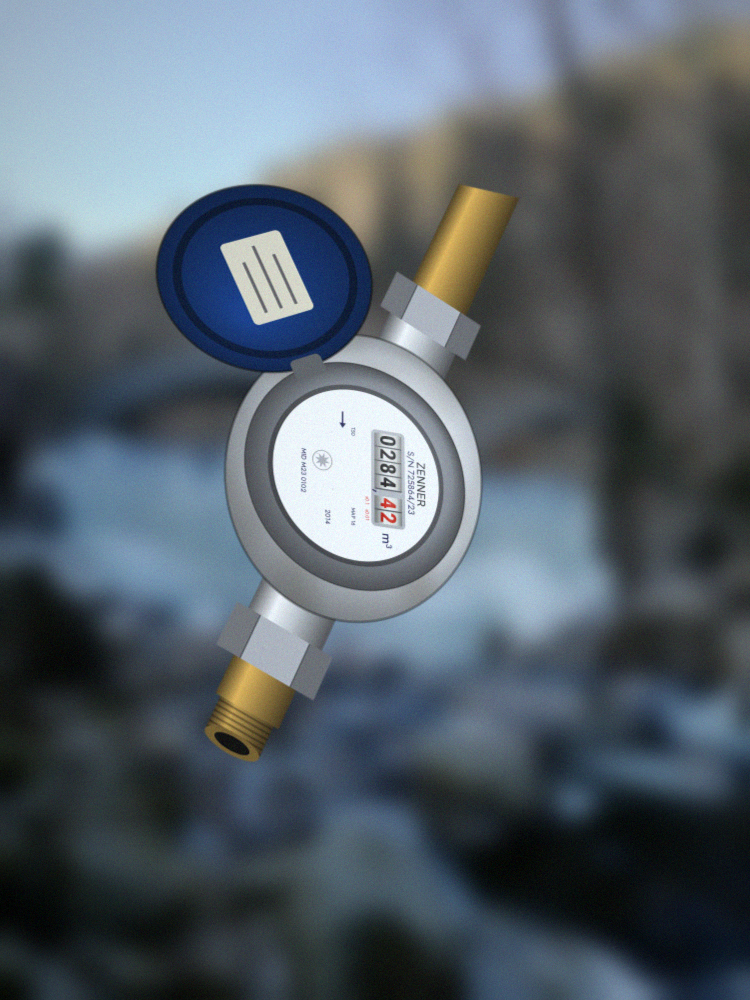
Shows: 284.42 m³
